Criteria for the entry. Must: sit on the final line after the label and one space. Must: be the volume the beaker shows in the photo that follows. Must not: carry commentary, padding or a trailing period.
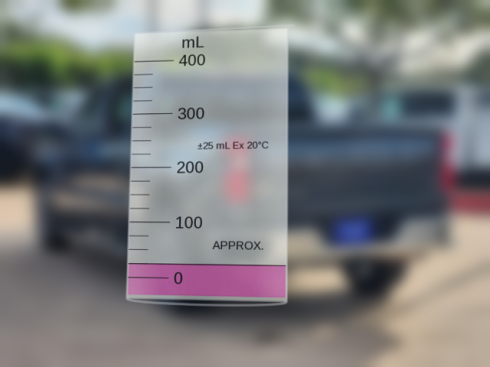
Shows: 25 mL
